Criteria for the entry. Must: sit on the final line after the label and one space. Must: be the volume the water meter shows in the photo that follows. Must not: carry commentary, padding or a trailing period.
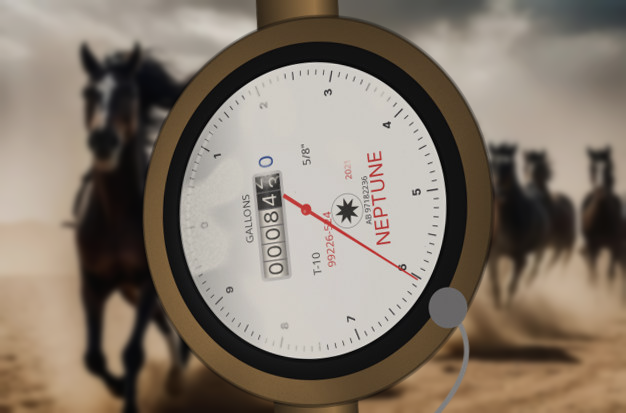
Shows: 8426.0 gal
